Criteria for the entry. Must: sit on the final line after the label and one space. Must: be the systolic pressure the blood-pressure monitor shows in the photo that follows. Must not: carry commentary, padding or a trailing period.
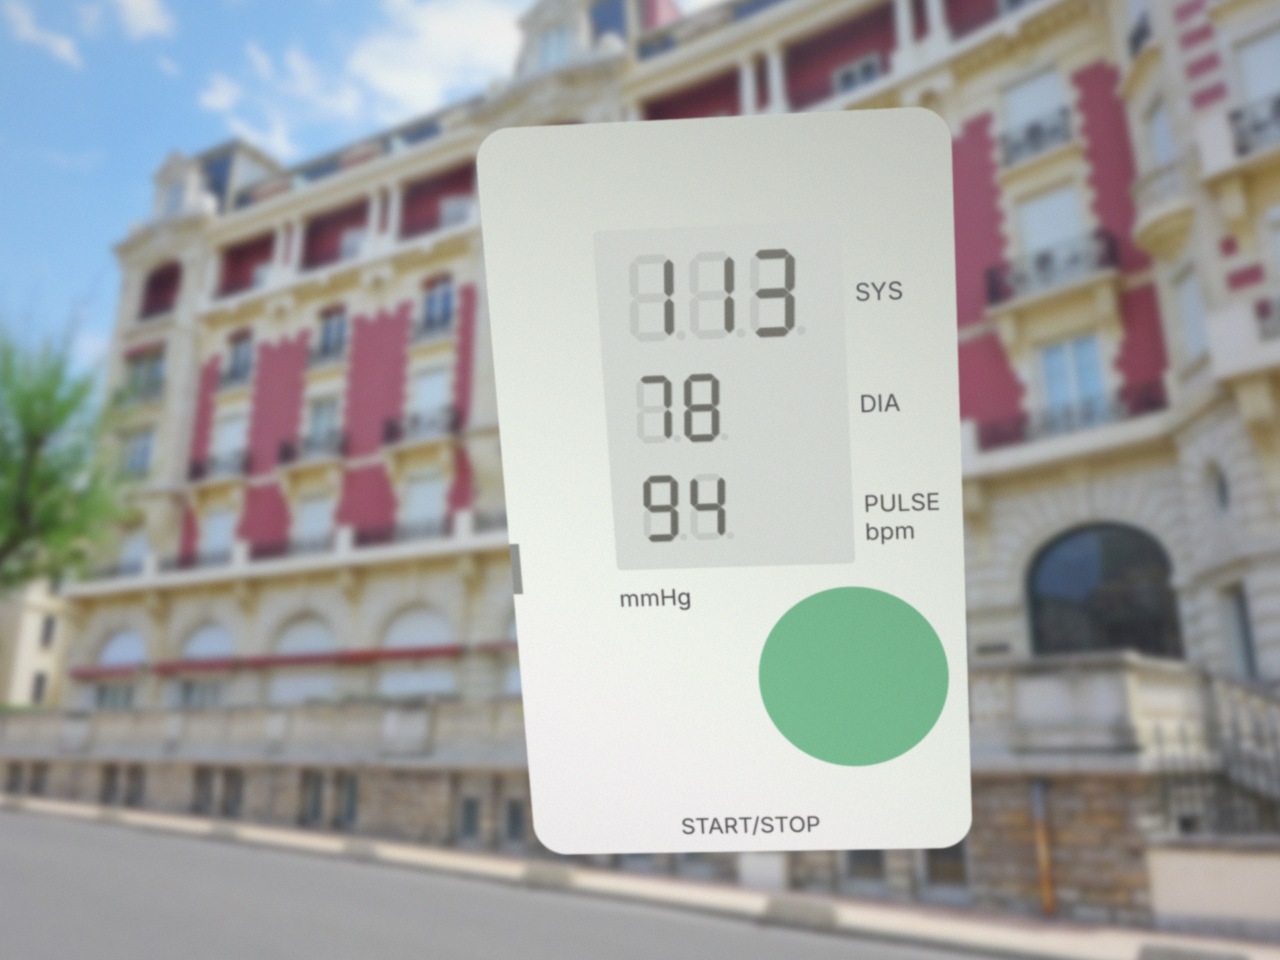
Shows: 113 mmHg
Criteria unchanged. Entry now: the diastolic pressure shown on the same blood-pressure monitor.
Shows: 78 mmHg
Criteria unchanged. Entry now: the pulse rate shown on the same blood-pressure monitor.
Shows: 94 bpm
